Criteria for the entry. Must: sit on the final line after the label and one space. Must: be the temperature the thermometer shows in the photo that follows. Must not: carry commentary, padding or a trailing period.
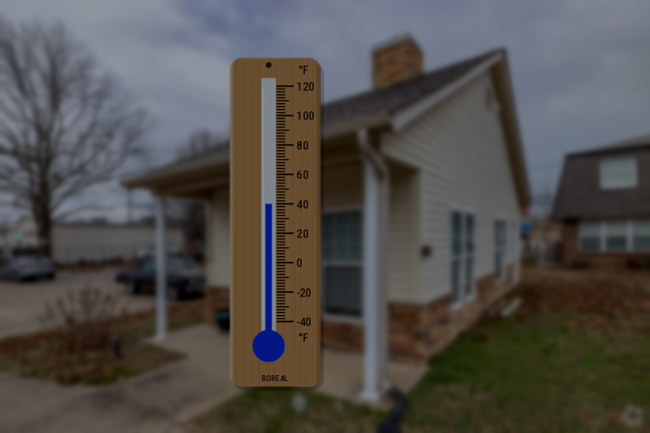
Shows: 40 °F
